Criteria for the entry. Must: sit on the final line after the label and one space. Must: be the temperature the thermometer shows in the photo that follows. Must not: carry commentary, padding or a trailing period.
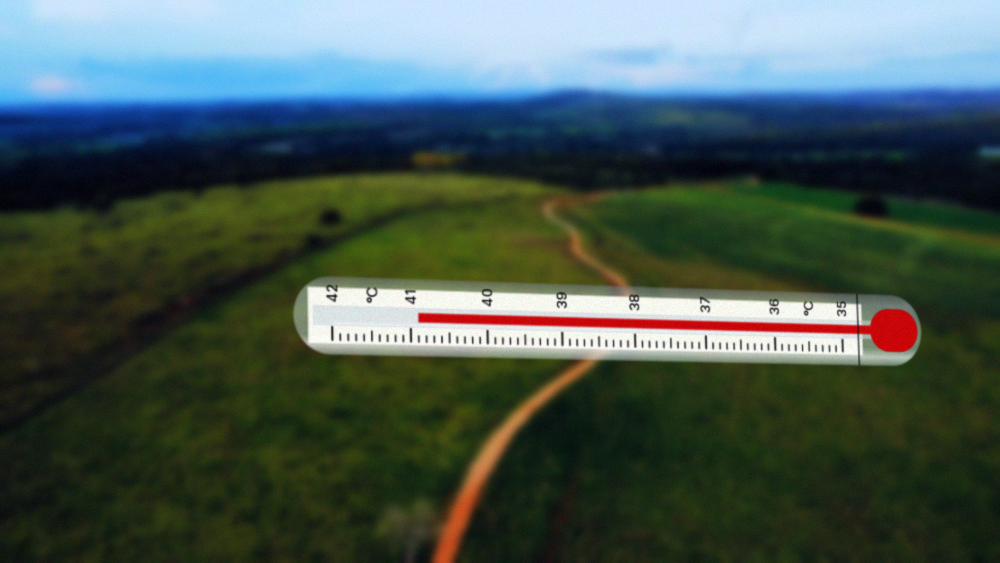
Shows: 40.9 °C
